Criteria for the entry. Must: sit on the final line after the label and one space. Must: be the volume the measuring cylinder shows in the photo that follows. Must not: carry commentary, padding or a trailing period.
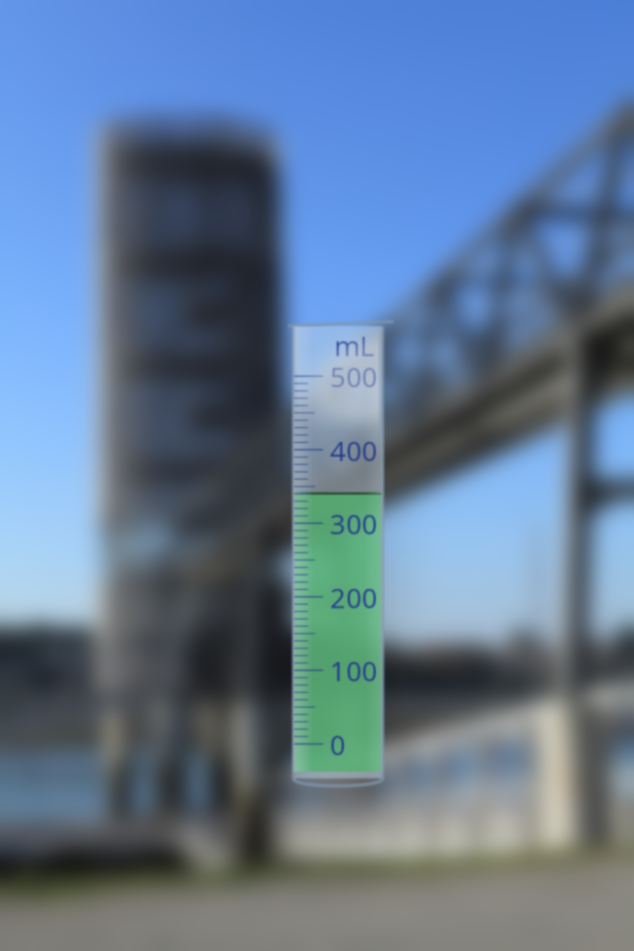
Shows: 340 mL
